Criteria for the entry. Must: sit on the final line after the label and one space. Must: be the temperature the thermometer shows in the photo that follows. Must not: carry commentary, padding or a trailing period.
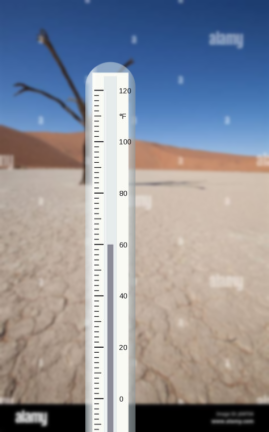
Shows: 60 °F
